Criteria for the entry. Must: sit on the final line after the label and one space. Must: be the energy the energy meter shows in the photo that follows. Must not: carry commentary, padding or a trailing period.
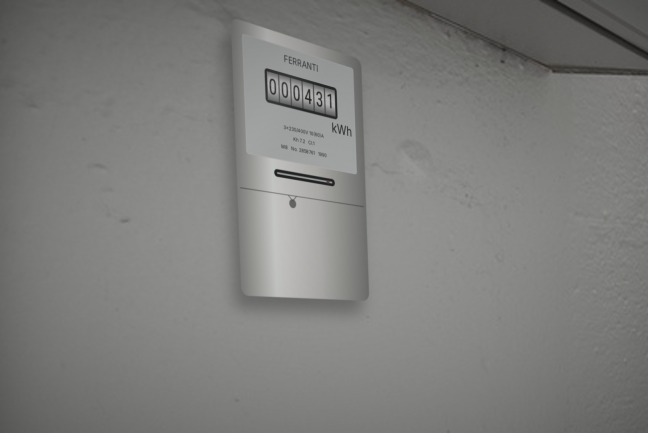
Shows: 431 kWh
